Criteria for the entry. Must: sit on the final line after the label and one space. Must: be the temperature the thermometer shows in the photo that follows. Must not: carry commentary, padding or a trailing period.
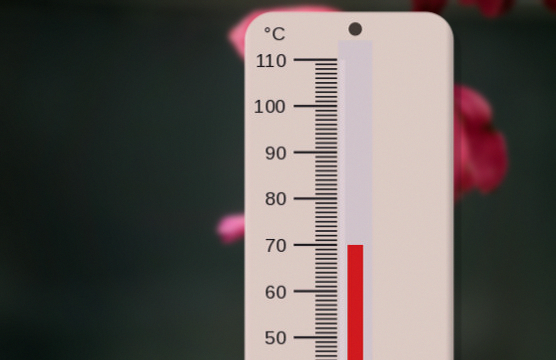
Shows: 70 °C
